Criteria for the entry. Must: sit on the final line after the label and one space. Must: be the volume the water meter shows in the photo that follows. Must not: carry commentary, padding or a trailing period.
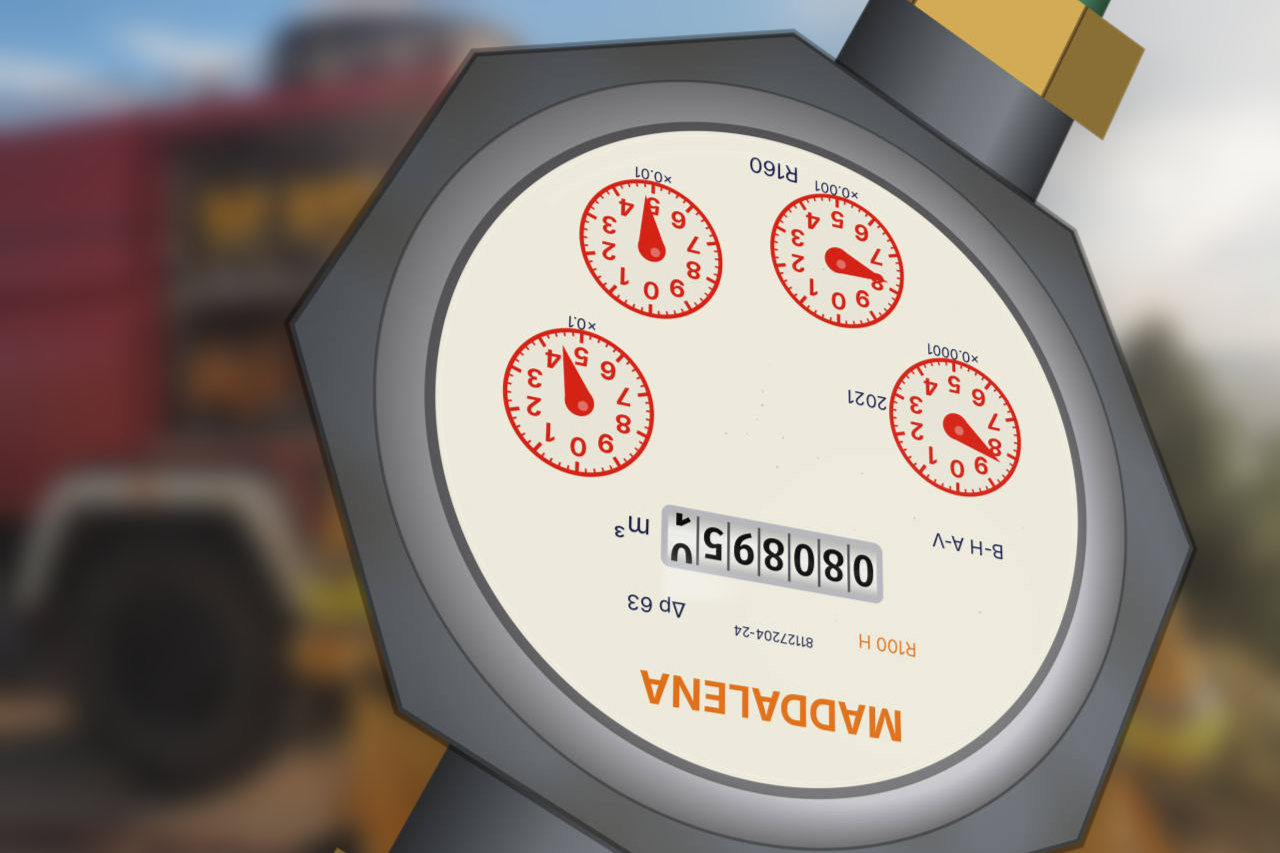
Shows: 808950.4478 m³
